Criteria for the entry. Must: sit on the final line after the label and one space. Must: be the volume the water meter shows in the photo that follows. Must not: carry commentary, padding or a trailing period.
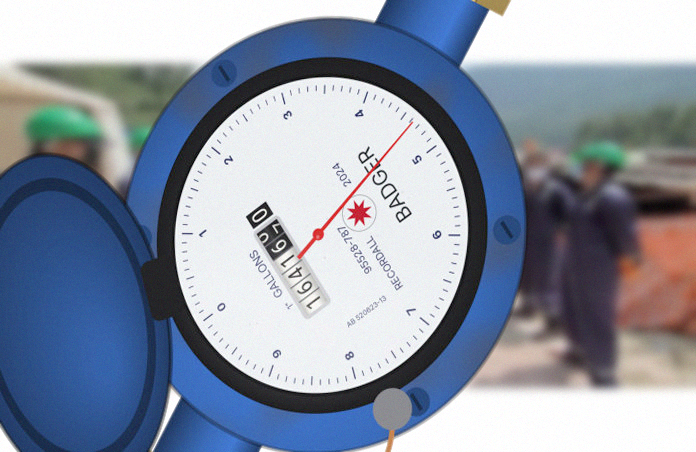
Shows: 1641664.6 gal
